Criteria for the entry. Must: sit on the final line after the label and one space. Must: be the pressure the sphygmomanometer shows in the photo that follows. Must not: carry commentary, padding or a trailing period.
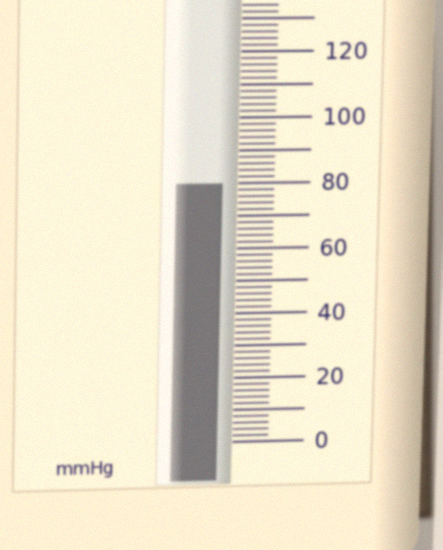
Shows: 80 mmHg
